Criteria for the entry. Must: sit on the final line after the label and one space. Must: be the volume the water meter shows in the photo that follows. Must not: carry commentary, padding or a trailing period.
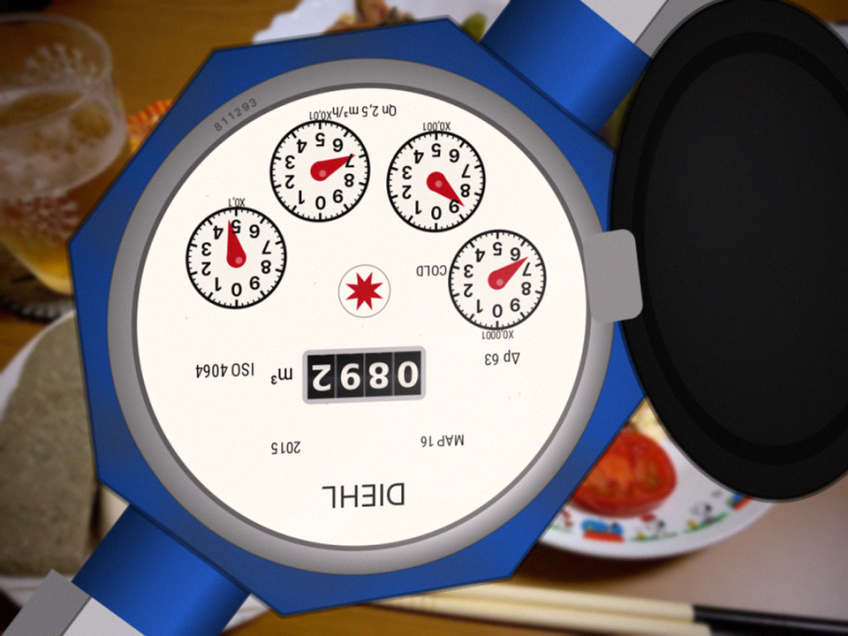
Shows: 892.4686 m³
